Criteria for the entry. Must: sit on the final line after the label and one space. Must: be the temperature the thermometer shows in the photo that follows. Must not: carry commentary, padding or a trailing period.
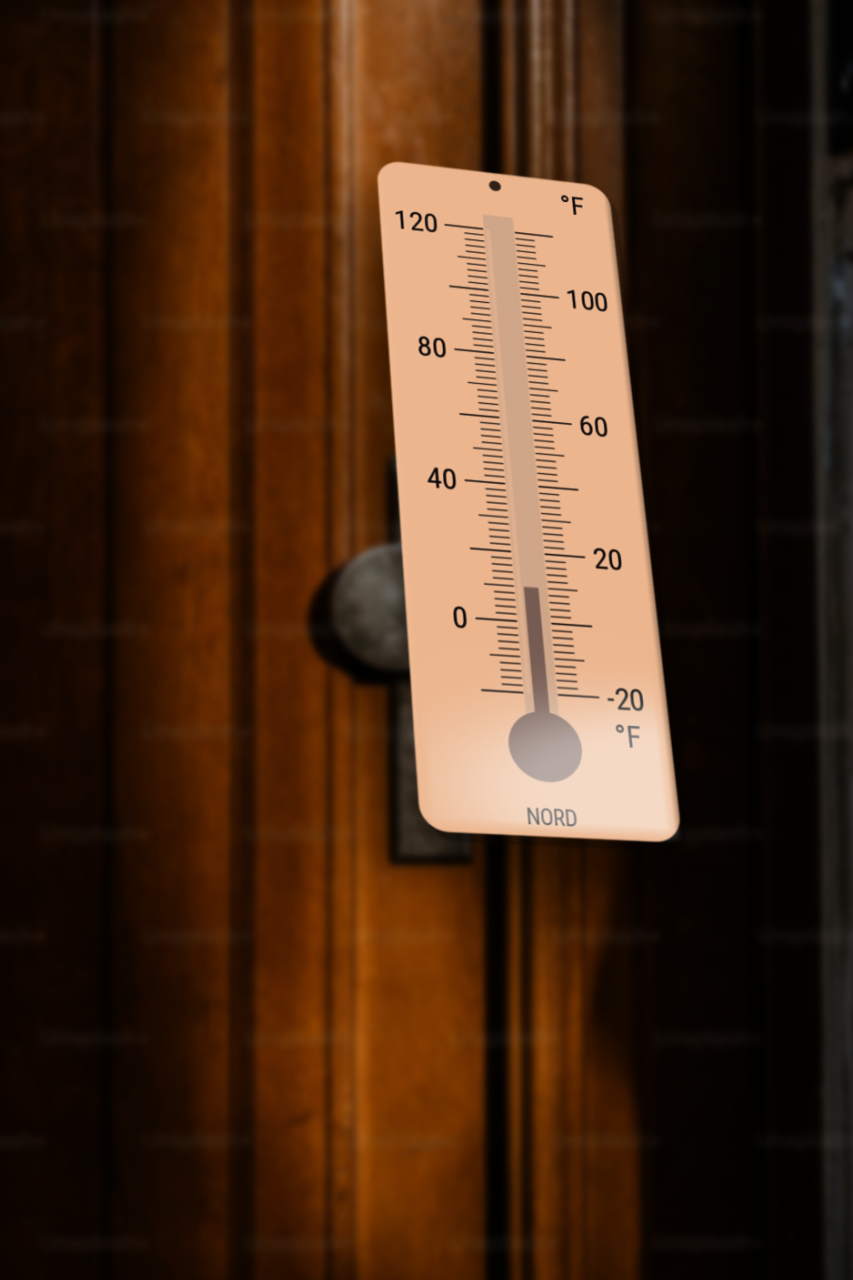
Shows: 10 °F
